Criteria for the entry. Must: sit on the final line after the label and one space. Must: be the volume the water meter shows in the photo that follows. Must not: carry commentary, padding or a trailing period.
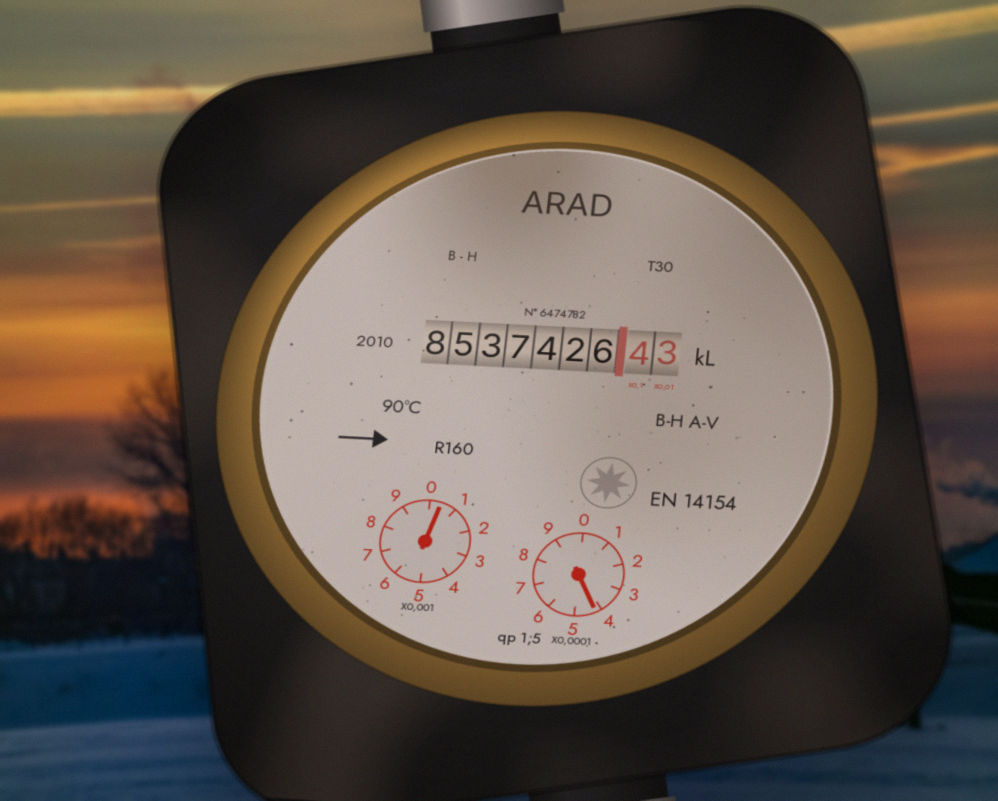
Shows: 8537426.4304 kL
